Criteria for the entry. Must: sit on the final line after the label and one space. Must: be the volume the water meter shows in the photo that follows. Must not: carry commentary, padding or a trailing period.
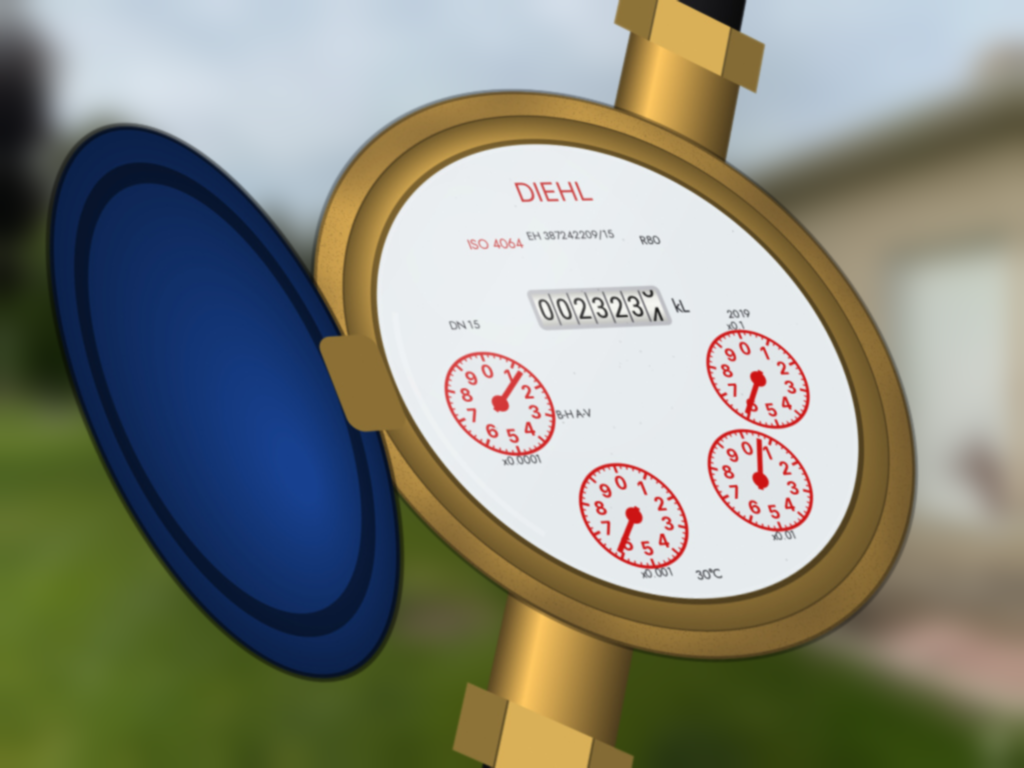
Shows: 23233.6061 kL
